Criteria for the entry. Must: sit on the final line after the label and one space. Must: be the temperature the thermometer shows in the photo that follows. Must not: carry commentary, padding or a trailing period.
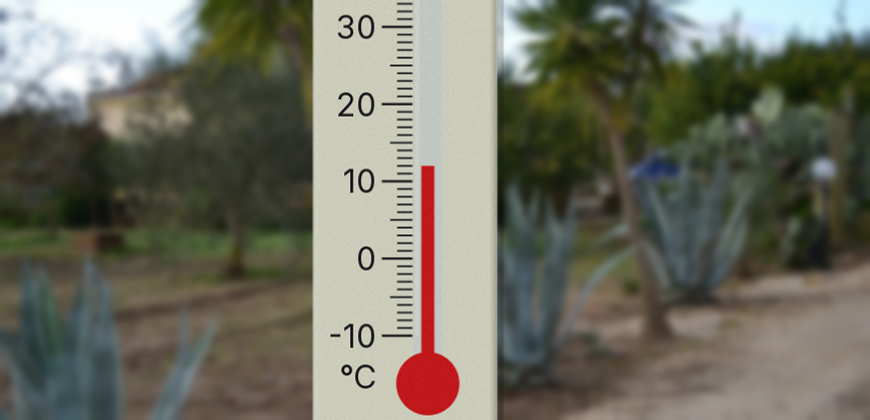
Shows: 12 °C
